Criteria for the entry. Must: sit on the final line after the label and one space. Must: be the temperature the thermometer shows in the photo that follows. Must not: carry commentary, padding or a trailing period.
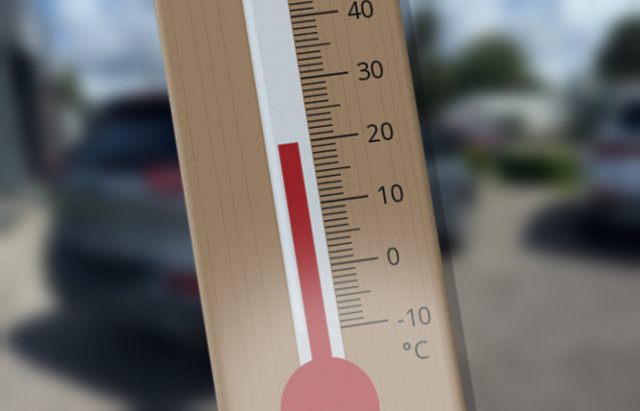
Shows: 20 °C
